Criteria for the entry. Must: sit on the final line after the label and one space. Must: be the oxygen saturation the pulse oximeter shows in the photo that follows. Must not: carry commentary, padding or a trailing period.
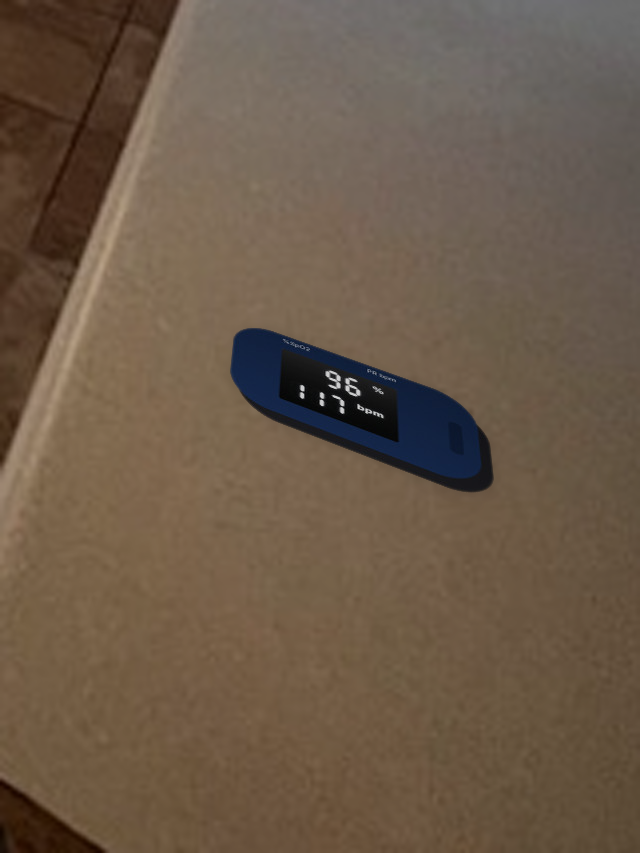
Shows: 96 %
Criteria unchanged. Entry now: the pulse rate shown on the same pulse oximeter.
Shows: 117 bpm
